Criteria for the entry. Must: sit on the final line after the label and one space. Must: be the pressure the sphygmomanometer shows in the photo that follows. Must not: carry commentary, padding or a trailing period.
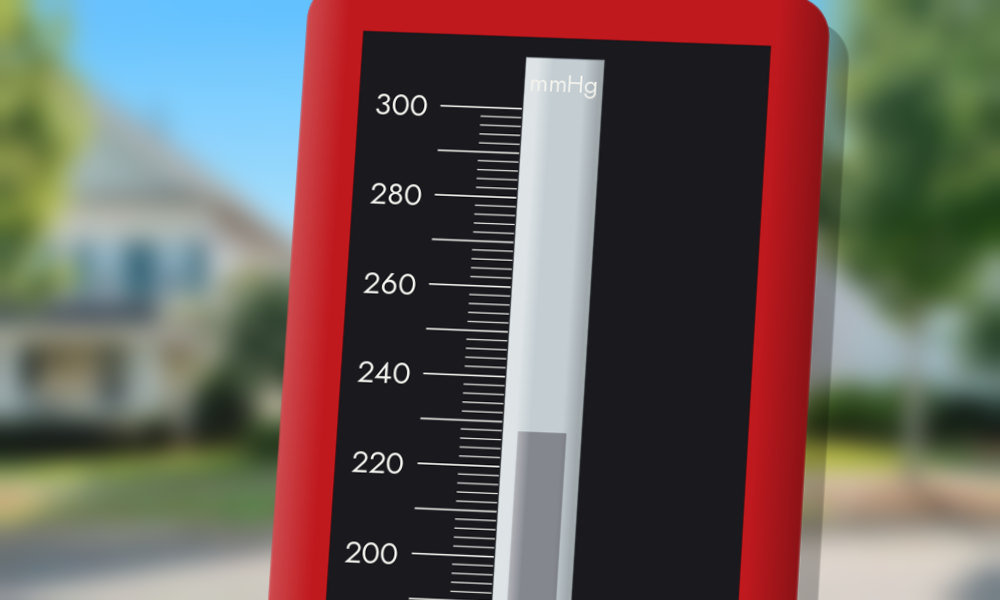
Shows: 228 mmHg
